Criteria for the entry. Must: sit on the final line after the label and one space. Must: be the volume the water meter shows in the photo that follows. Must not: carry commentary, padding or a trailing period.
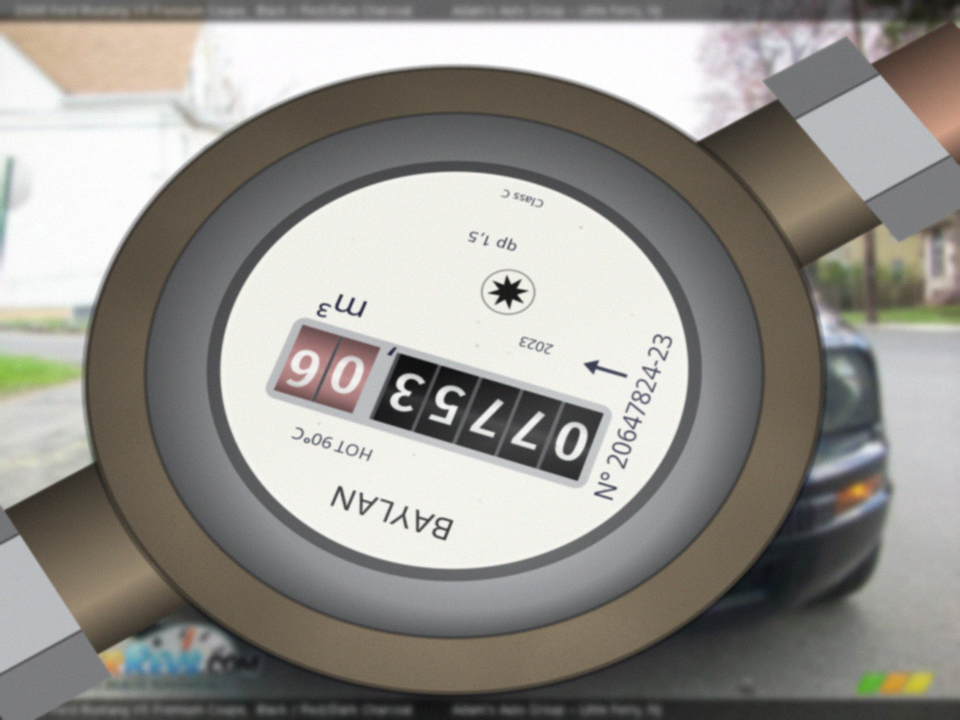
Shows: 7753.06 m³
